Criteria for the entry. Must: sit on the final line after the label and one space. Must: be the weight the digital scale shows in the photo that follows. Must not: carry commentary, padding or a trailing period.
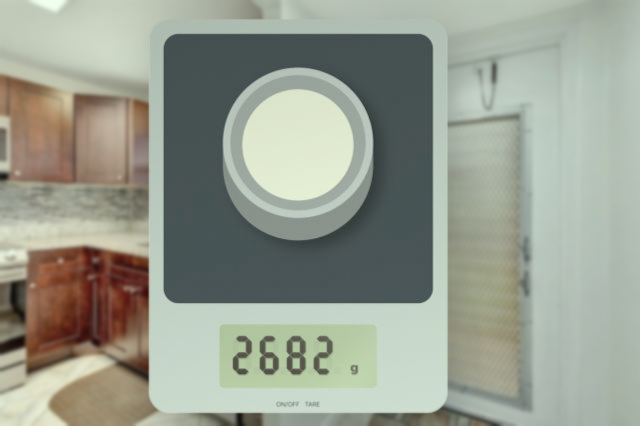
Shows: 2682 g
